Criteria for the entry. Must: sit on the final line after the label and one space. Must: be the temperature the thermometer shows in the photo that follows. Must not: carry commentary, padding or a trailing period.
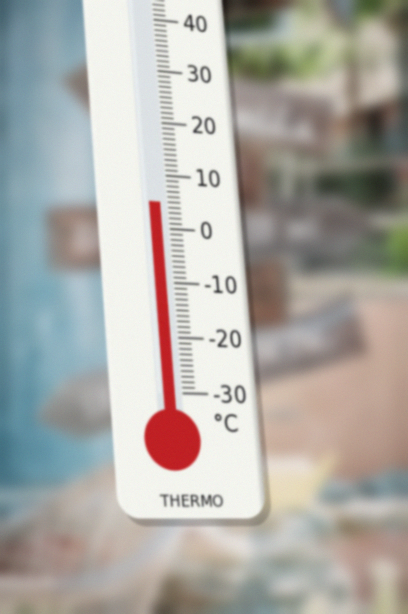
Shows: 5 °C
